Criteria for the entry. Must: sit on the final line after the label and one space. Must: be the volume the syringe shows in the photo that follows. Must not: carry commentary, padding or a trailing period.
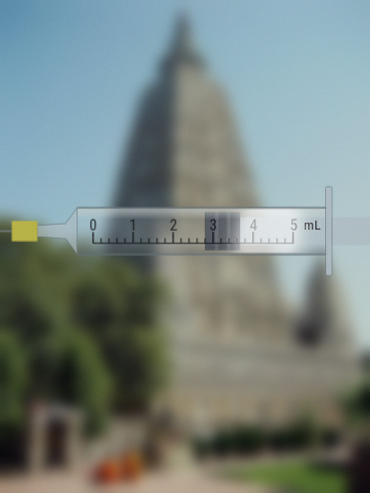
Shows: 2.8 mL
